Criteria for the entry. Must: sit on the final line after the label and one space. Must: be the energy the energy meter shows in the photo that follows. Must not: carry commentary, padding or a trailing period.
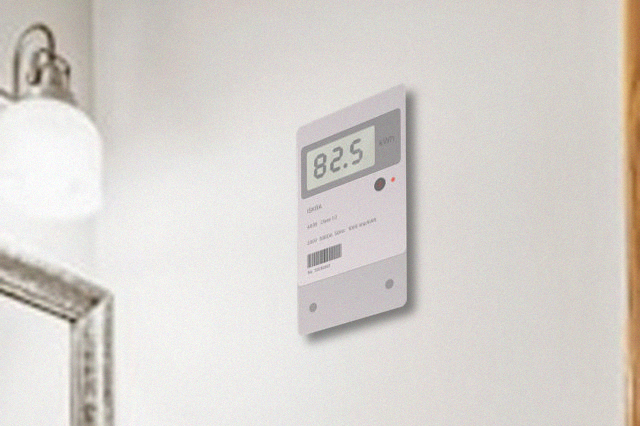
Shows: 82.5 kWh
